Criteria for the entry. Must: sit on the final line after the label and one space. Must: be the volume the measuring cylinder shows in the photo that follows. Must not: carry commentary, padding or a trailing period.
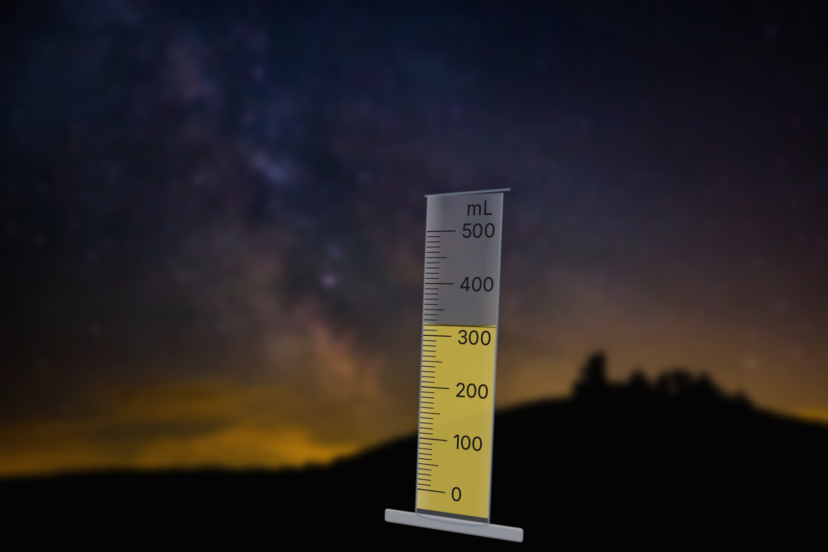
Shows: 320 mL
